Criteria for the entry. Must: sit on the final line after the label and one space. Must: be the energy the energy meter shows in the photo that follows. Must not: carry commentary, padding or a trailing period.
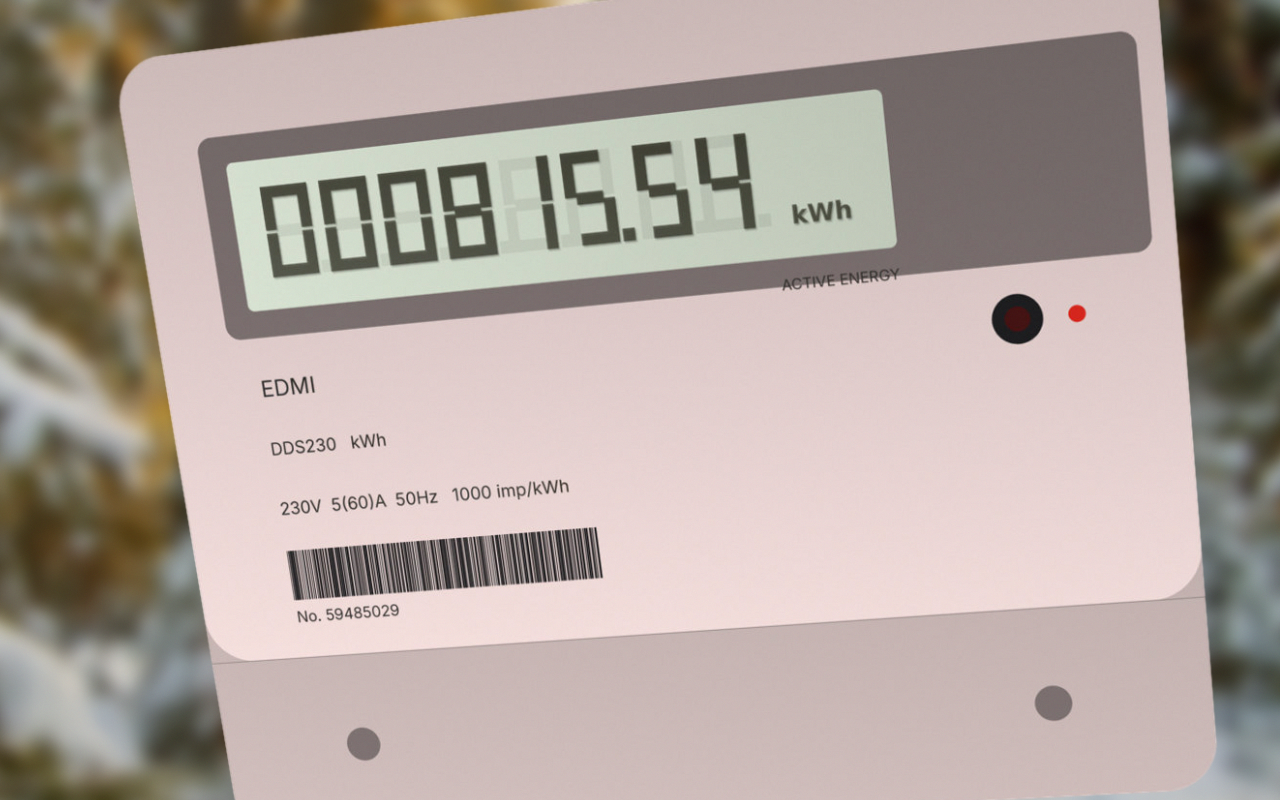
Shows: 815.54 kWh
